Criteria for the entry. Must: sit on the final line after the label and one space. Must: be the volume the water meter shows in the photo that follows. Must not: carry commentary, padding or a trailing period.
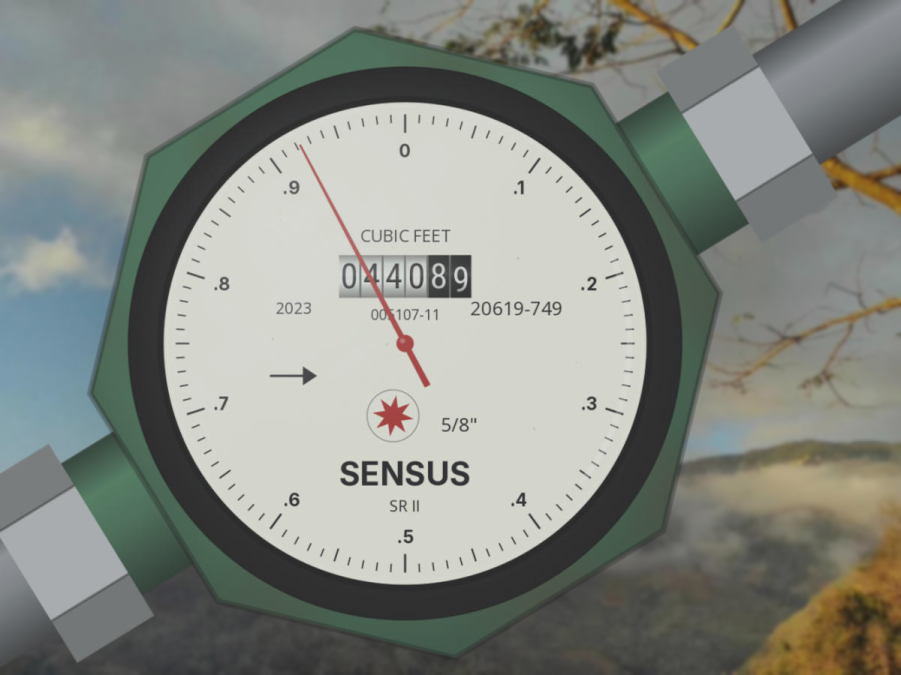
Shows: 44088.92 ft³
